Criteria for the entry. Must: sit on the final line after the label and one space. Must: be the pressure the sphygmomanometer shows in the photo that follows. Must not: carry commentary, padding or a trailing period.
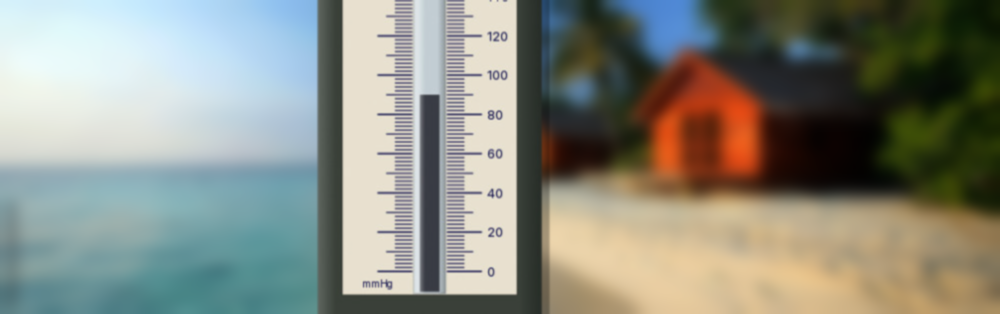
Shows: 90 mmHg
